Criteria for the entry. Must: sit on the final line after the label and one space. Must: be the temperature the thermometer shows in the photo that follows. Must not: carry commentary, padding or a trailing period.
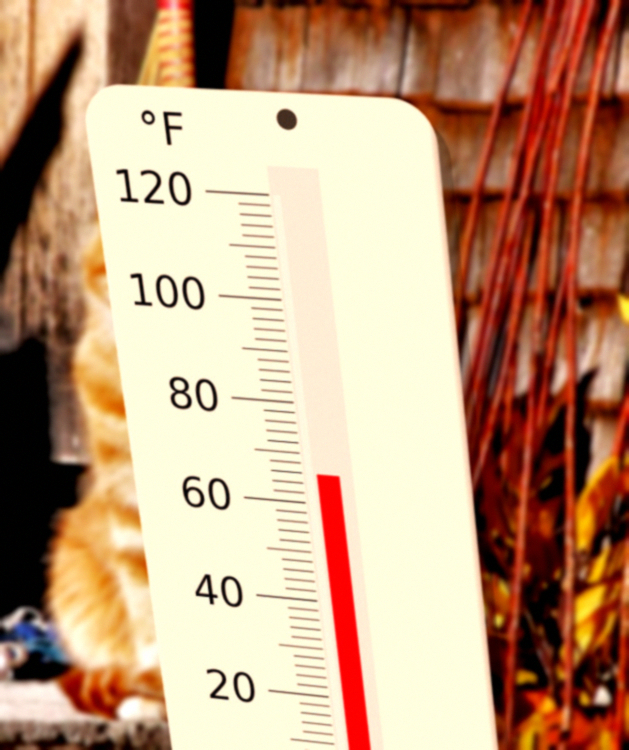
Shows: 66 °F
